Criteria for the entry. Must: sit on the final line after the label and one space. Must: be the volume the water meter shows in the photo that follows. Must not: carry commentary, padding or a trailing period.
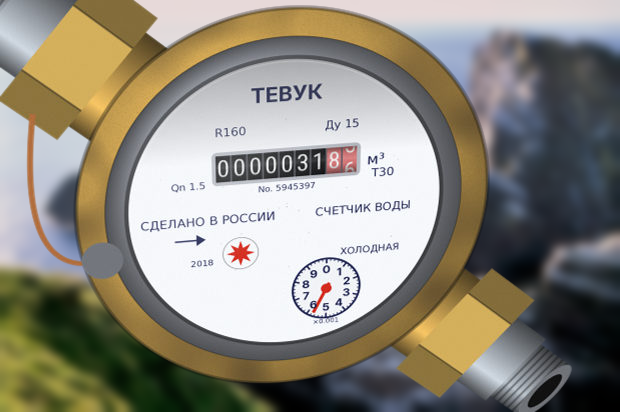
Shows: 31.855 m³
